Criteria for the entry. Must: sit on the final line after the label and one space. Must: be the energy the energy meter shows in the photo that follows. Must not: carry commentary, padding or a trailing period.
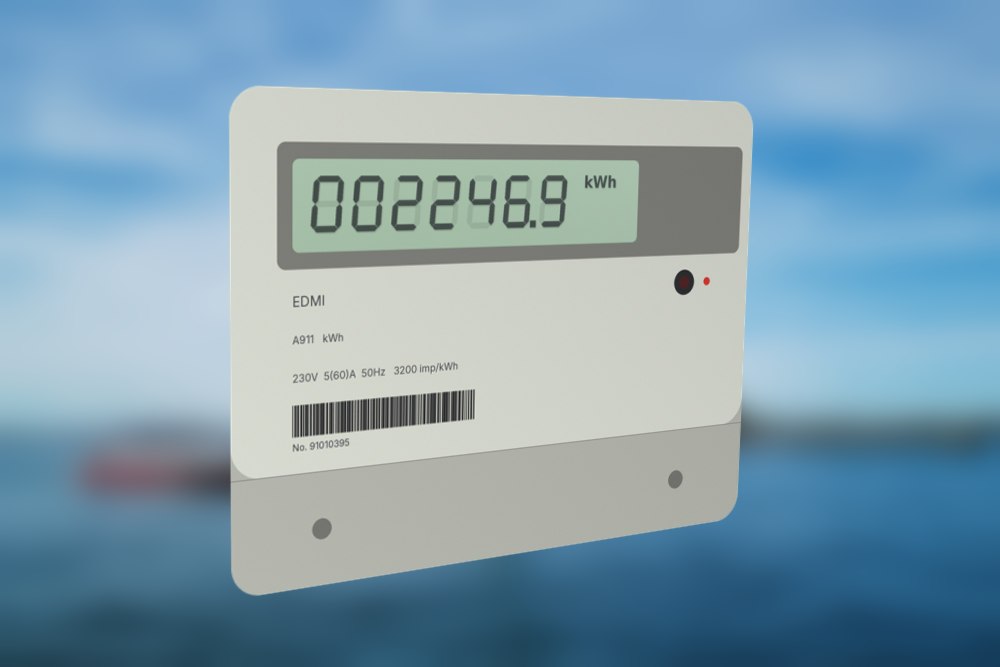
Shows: 2246.9 kWh
